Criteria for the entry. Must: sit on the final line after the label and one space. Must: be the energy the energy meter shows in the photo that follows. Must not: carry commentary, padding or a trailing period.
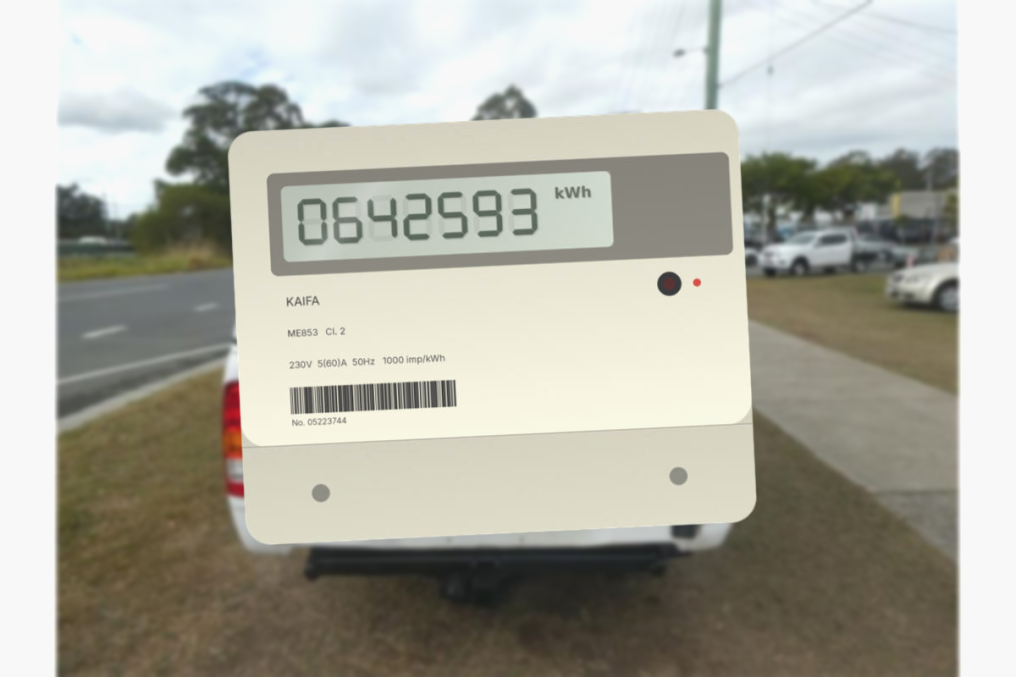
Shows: 642593 kWh
